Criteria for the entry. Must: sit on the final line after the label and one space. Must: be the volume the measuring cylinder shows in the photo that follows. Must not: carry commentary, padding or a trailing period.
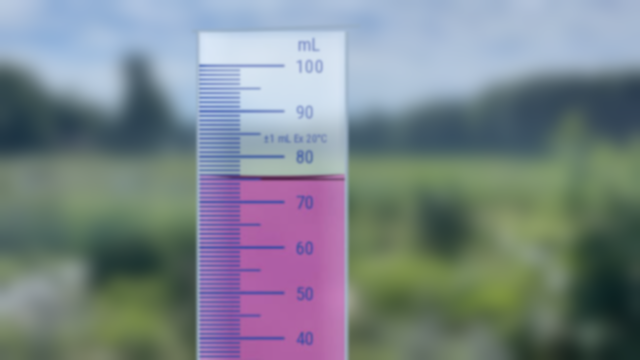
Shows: 75 mL
